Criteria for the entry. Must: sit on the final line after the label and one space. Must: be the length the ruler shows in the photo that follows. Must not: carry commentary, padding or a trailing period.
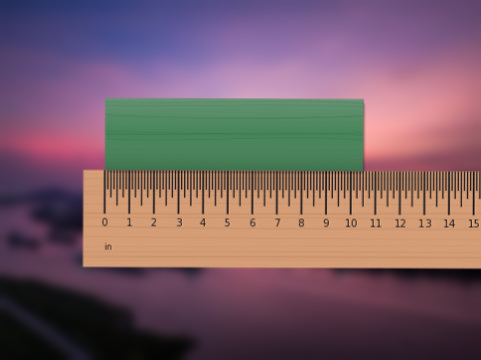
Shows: 10.5 in
